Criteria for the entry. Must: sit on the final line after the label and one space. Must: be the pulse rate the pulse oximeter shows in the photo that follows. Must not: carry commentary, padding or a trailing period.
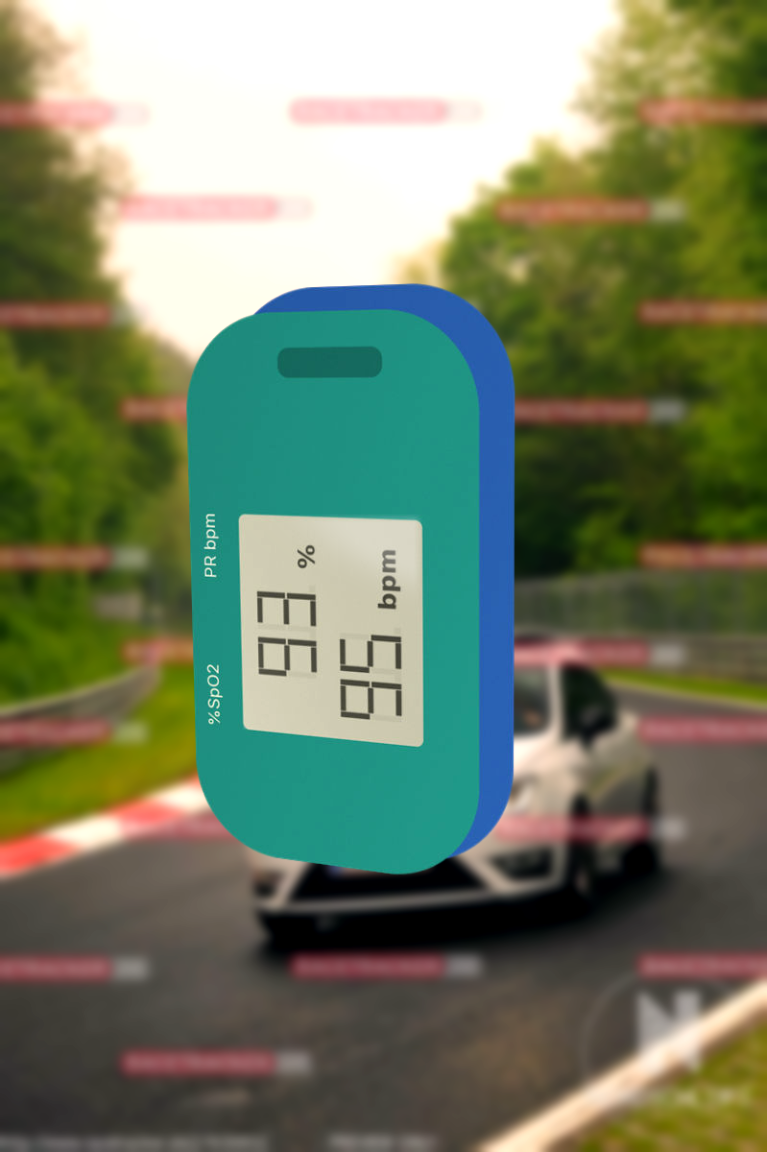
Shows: 95 bpm
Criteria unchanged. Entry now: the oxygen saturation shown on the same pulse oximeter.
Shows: 93 %
